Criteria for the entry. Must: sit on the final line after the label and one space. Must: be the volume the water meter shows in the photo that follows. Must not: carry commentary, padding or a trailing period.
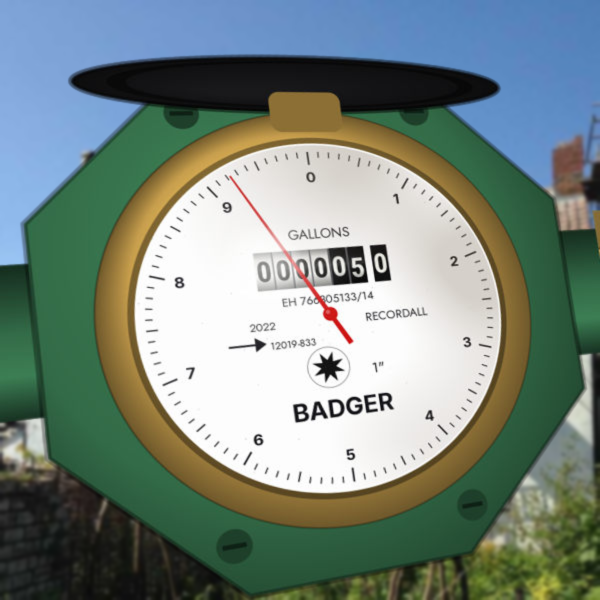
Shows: 49.2 gal
